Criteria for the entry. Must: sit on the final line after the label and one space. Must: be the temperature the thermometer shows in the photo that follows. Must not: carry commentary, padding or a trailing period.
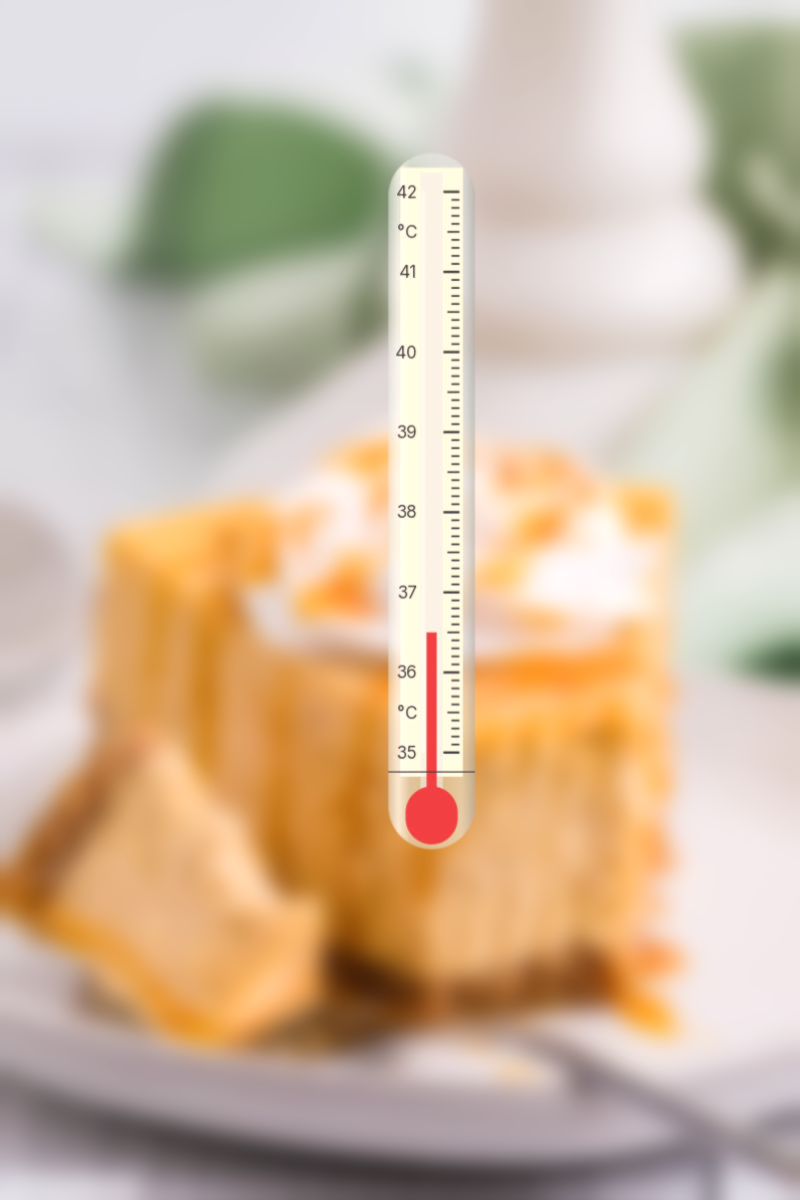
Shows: 36.5 °C
